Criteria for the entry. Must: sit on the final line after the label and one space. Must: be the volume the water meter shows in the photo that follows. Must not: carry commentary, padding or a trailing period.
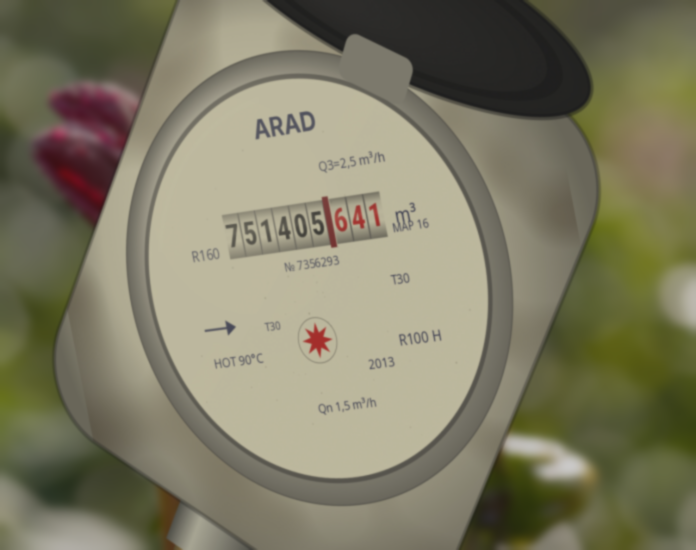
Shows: 751405.641 m³
